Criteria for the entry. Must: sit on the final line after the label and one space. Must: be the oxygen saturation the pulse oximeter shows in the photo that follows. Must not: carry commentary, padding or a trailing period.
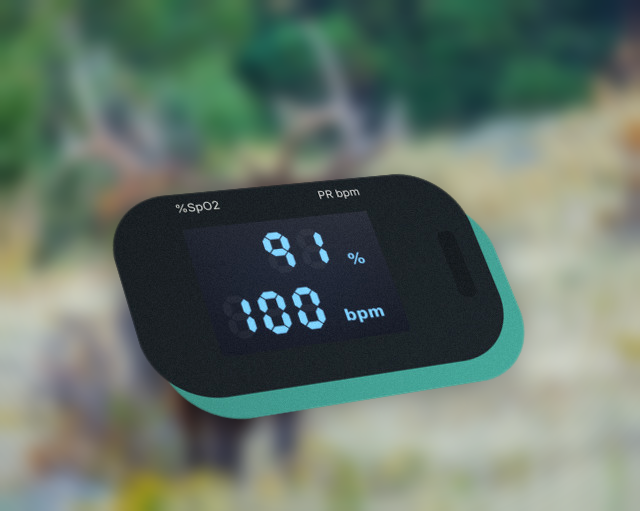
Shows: 91 %
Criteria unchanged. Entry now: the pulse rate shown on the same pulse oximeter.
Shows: 100 bpm
